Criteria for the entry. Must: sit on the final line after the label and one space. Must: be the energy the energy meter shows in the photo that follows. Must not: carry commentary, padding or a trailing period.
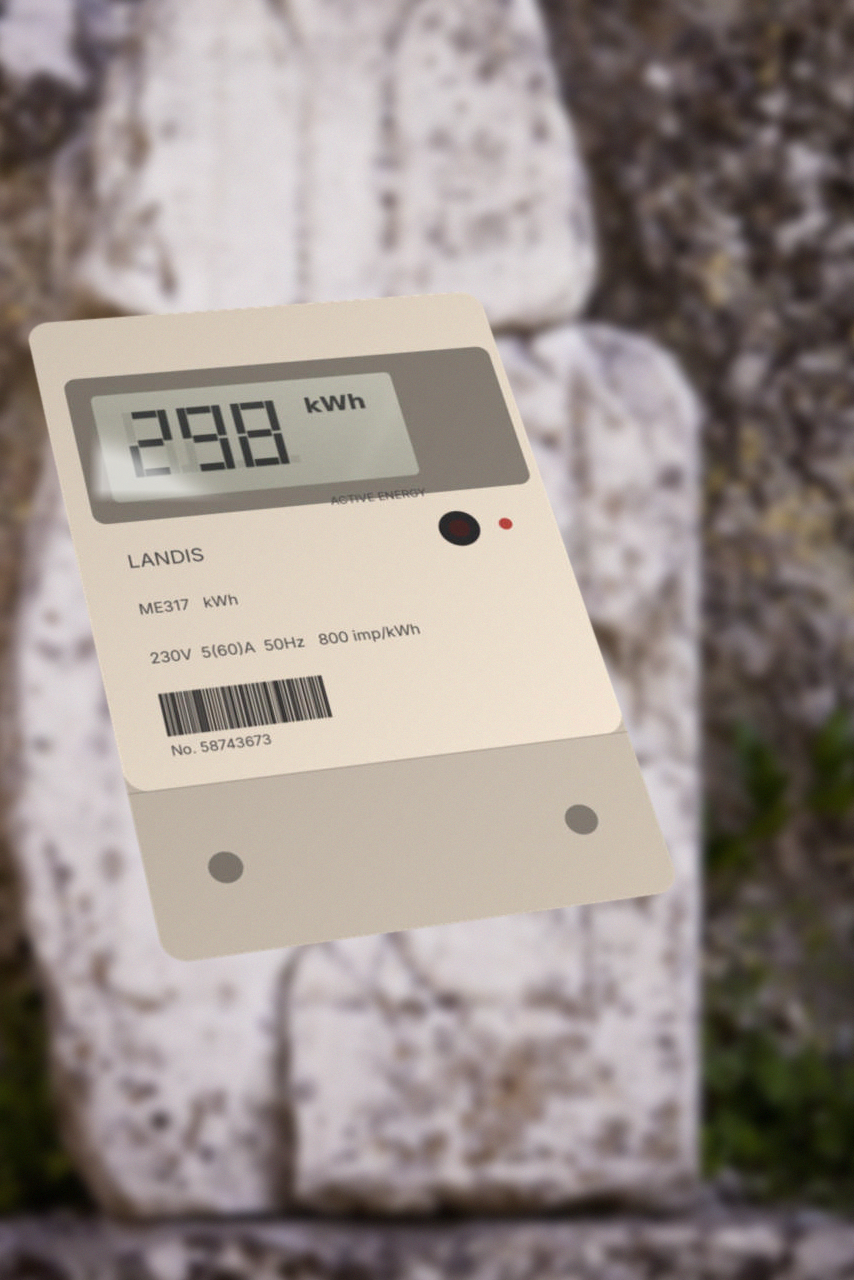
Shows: 298 kWh
